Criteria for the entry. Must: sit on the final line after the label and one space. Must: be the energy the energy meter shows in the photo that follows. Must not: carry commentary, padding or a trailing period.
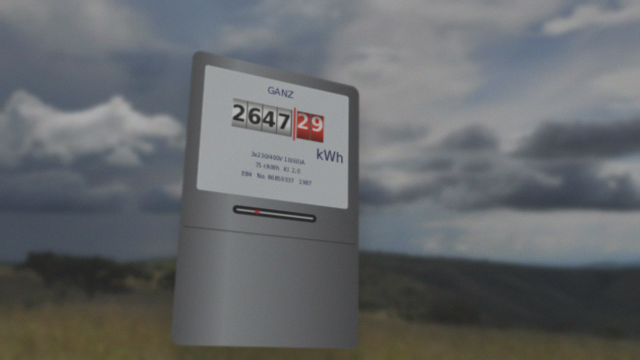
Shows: 2647.29 kWh
